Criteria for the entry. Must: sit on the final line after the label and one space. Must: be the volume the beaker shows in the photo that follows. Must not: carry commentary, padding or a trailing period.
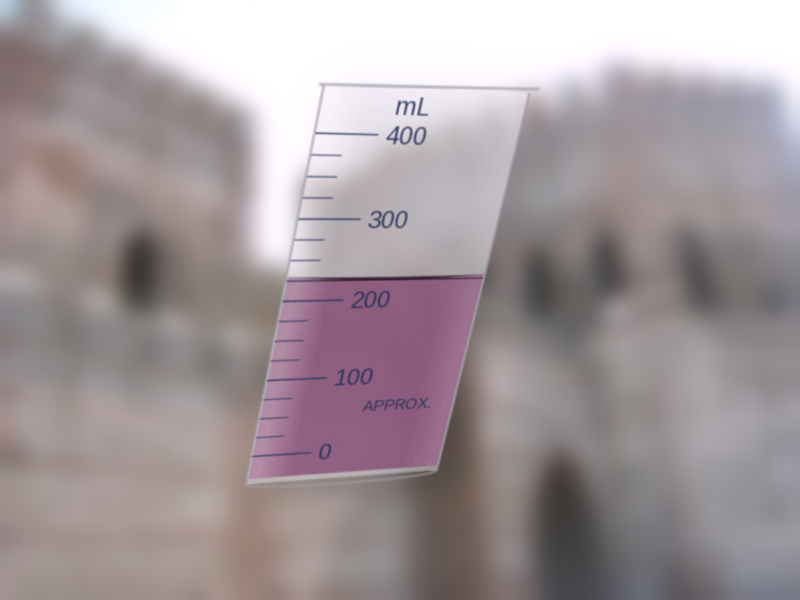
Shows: 225 mL
